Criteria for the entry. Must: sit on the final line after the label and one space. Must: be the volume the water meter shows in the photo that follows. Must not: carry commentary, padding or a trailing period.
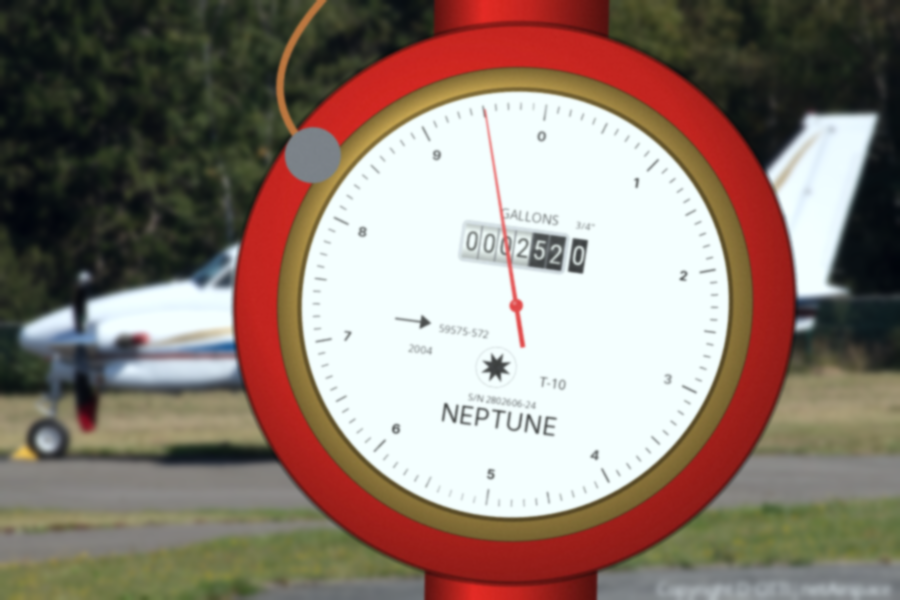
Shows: 2519.5 gal
